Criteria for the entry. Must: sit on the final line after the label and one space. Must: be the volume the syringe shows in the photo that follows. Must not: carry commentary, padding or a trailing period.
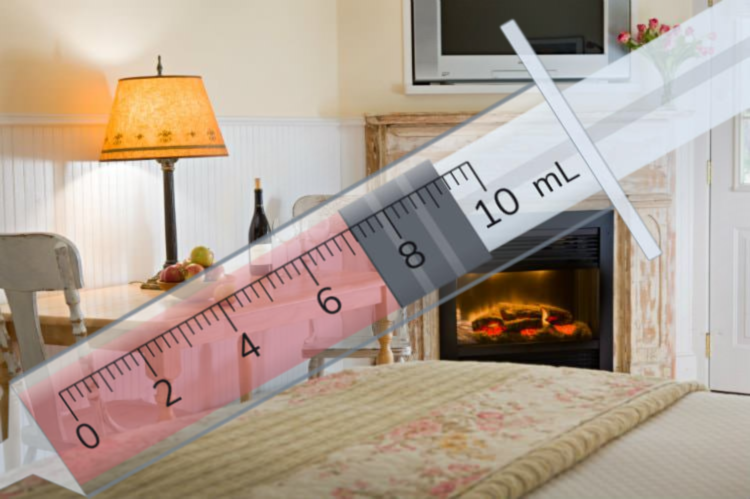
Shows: 7.2 mL
